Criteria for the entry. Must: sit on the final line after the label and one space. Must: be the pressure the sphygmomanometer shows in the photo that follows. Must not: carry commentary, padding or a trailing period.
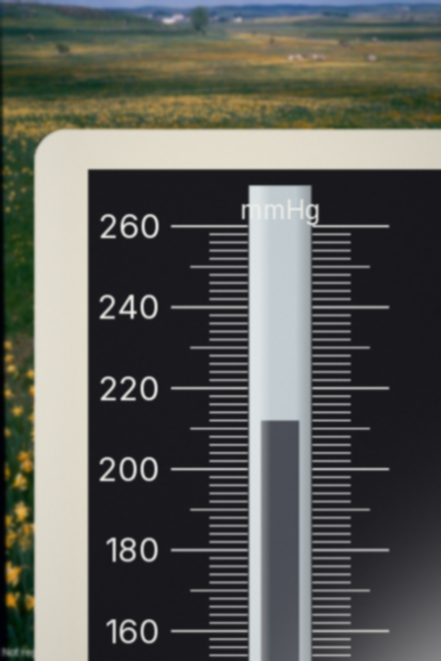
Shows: 212 mmHg
